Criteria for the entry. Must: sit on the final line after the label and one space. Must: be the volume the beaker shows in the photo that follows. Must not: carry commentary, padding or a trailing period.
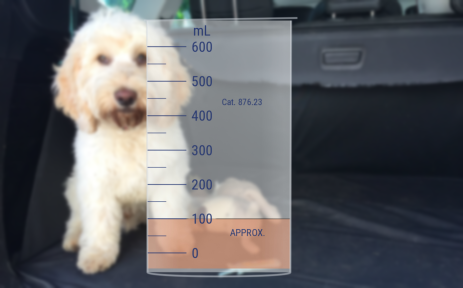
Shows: 100 mL
